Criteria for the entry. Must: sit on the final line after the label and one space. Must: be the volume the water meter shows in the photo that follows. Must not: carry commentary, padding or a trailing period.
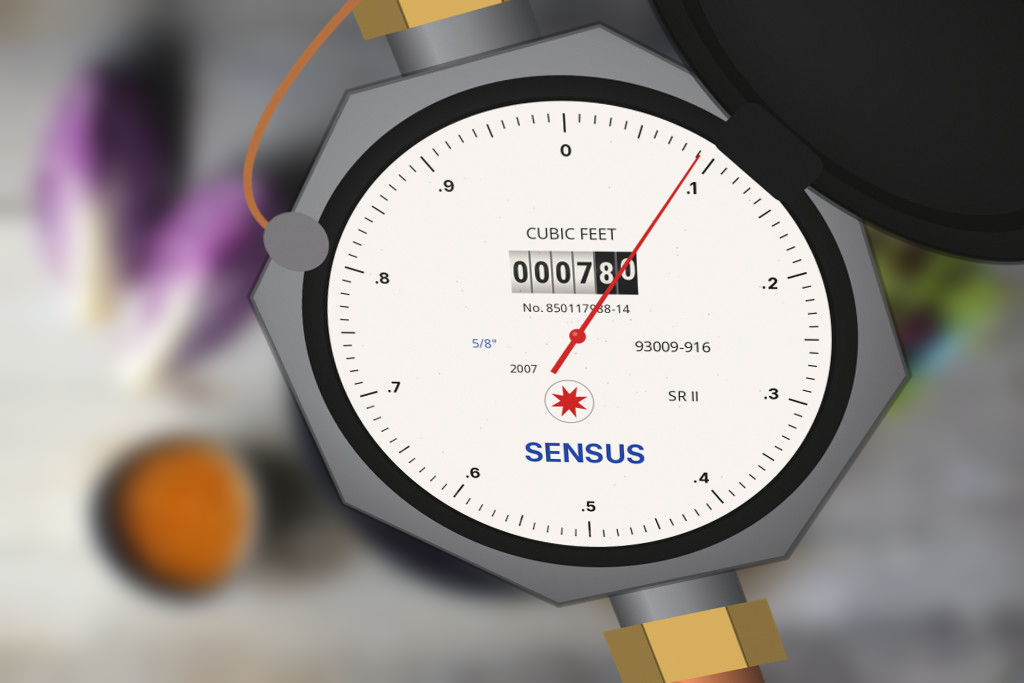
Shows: 780.09 ft³
